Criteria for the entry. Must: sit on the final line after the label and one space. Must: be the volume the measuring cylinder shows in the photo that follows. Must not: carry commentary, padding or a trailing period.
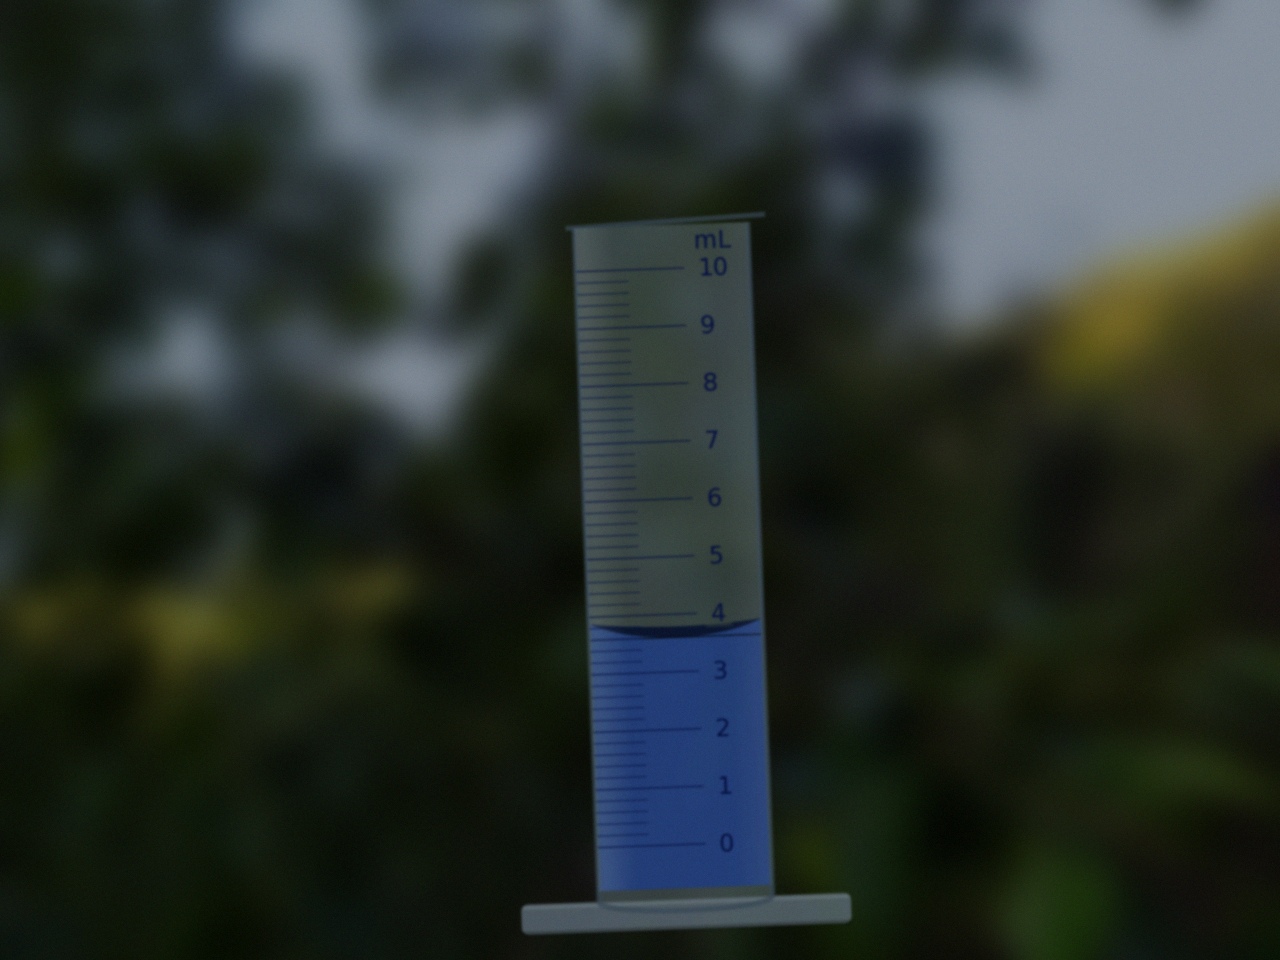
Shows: 3.6 mL
